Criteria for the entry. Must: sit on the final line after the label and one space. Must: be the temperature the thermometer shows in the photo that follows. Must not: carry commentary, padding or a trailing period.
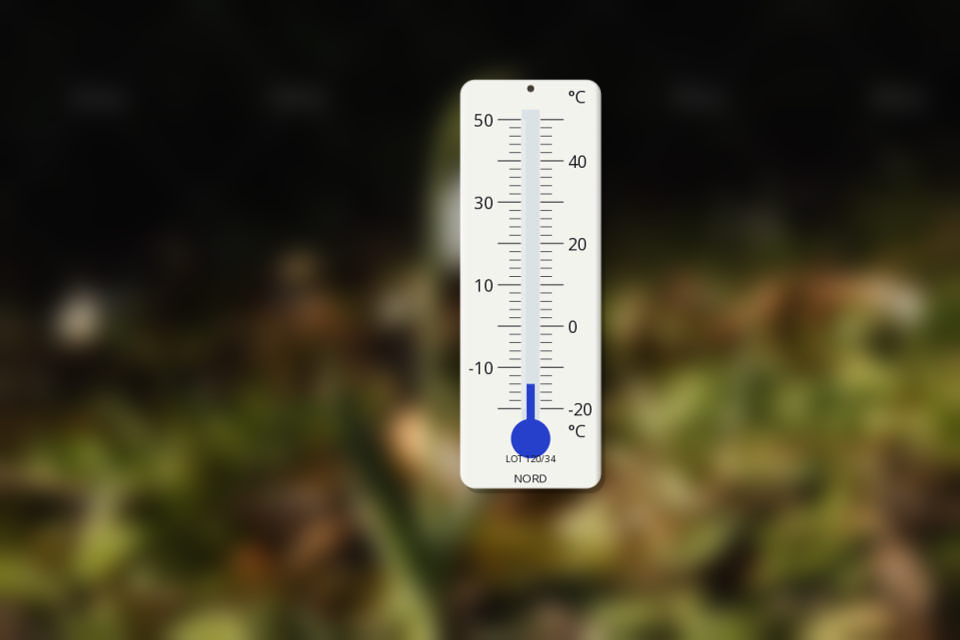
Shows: -14 °C
